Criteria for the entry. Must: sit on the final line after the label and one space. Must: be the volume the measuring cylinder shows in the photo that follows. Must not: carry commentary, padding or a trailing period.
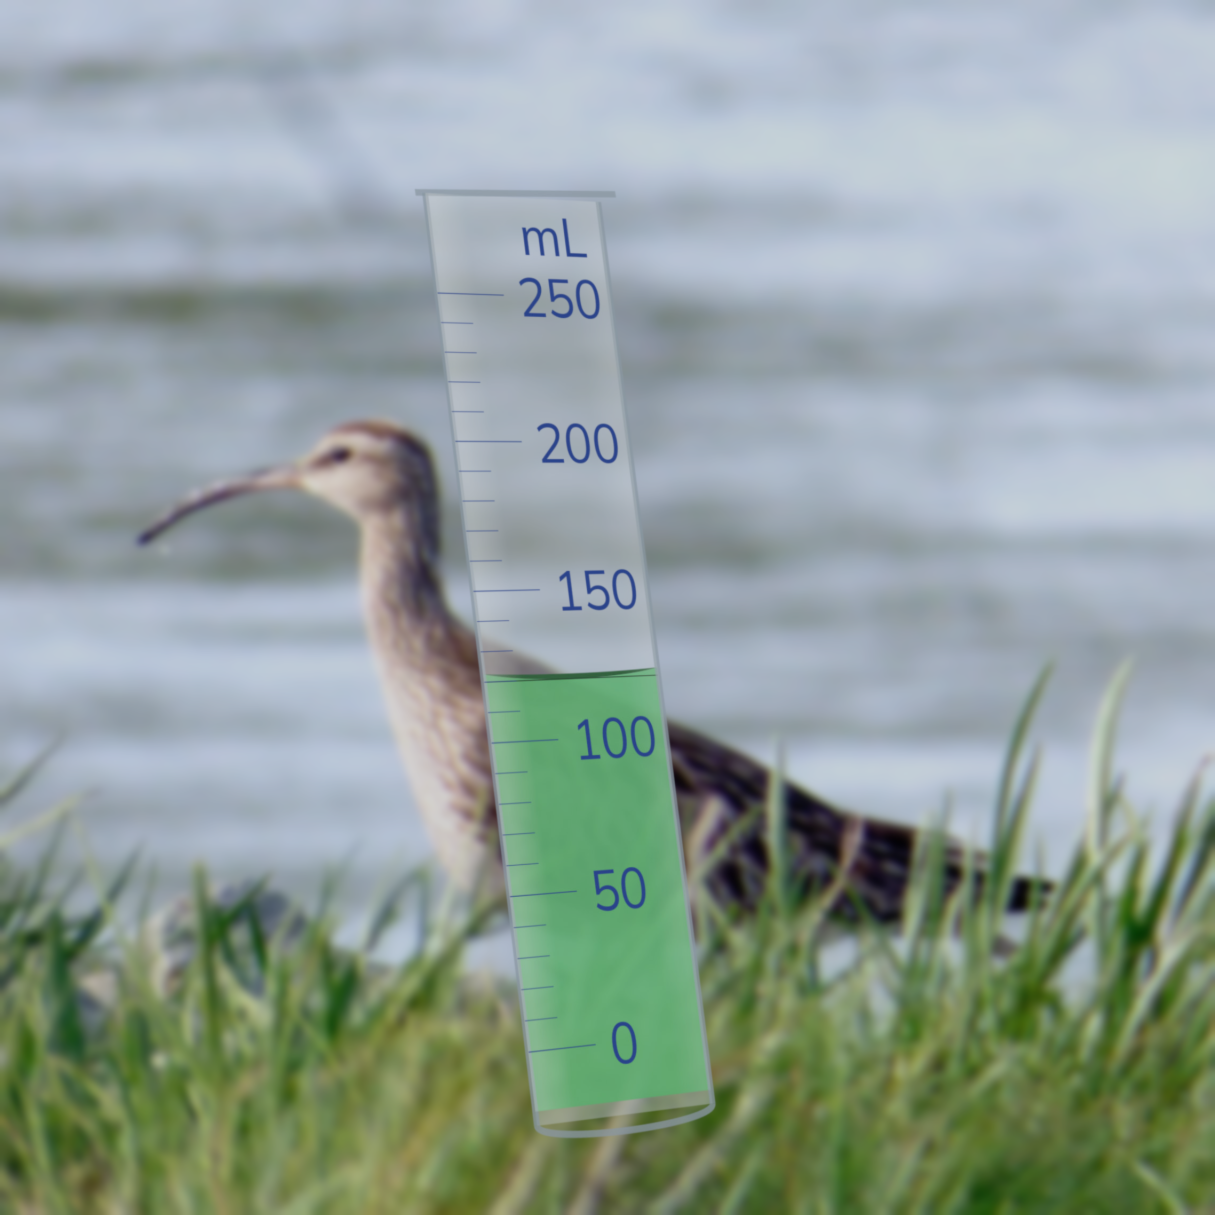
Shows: 120 mL
